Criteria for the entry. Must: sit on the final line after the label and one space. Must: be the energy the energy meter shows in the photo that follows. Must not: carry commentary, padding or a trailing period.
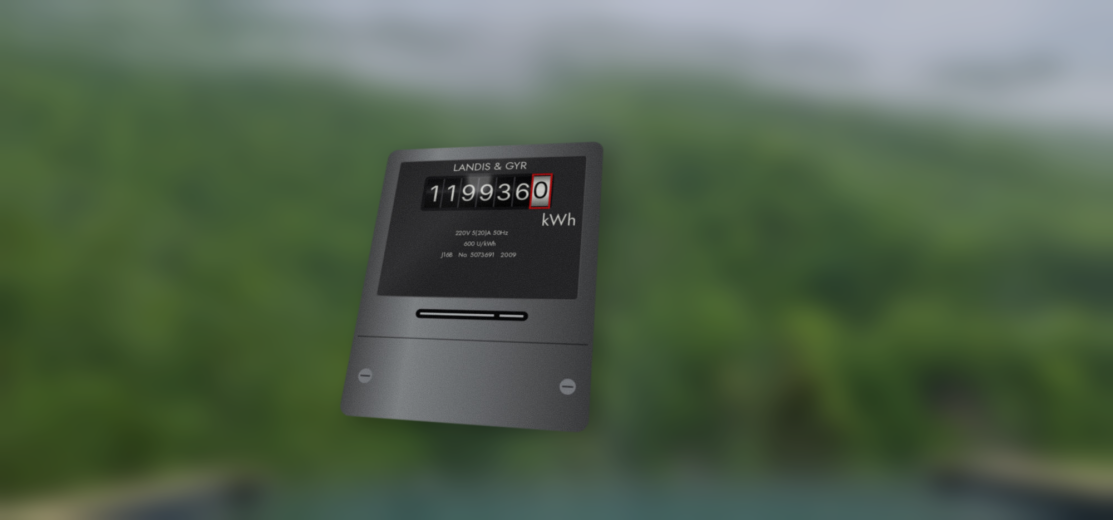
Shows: 119936.0 kWh
